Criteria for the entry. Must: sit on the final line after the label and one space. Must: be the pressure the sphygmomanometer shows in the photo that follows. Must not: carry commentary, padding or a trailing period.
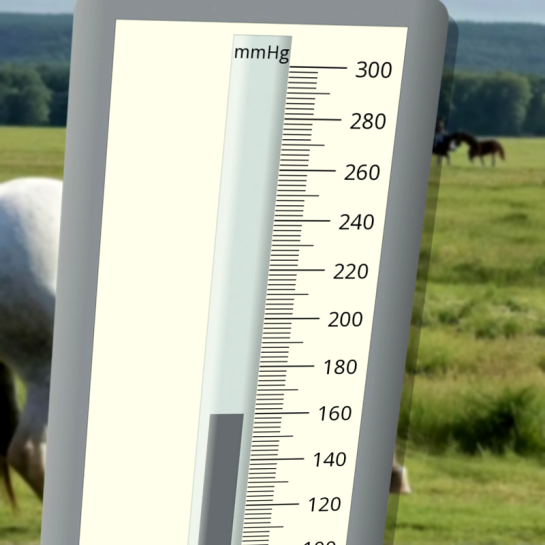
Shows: 160 mmHg
